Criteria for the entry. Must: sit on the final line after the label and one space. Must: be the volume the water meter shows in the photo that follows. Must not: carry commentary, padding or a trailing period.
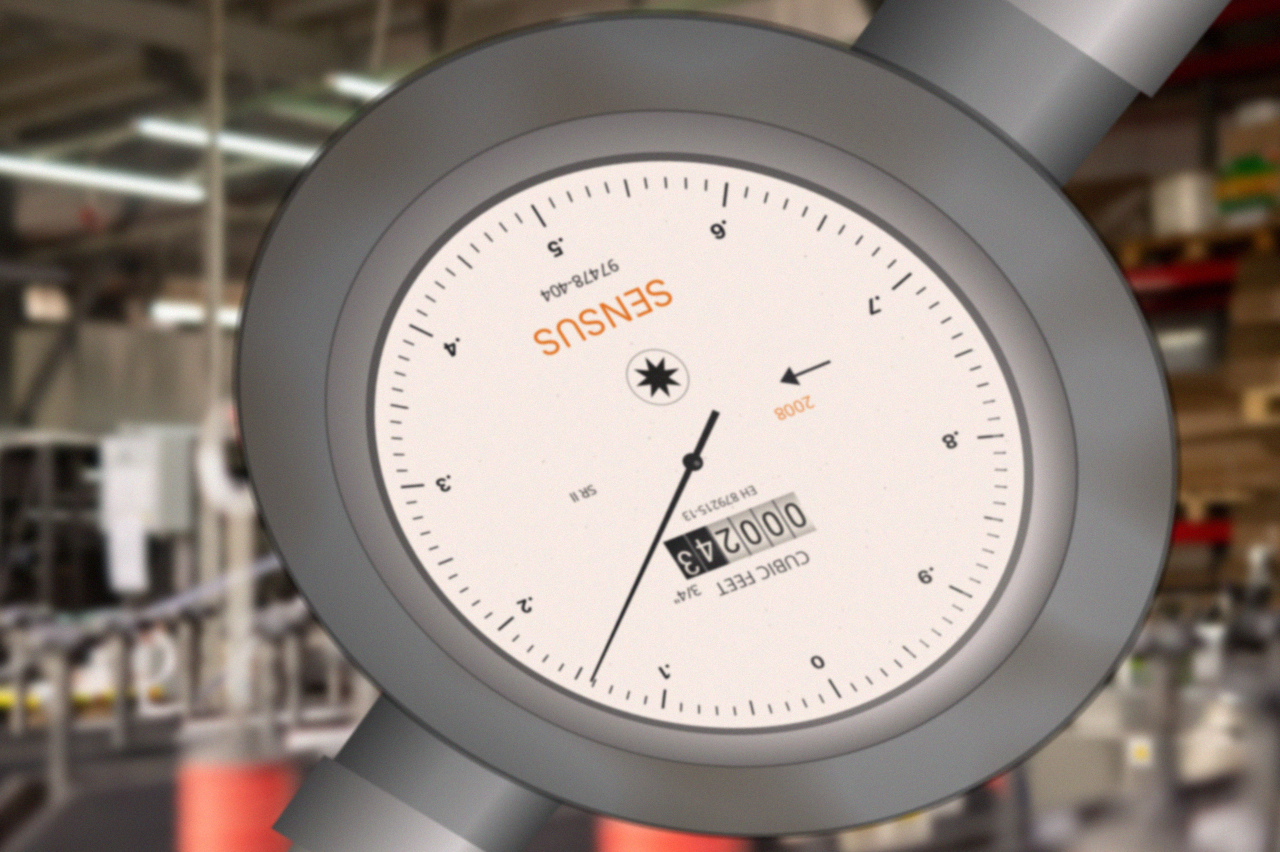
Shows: 243.14 ft³
